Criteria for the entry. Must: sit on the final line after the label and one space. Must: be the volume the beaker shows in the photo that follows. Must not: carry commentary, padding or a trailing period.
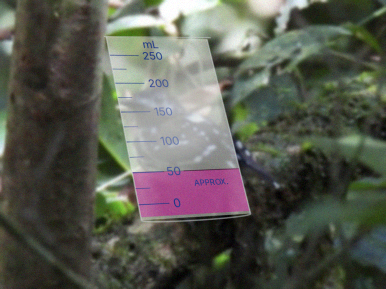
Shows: 50 mL
